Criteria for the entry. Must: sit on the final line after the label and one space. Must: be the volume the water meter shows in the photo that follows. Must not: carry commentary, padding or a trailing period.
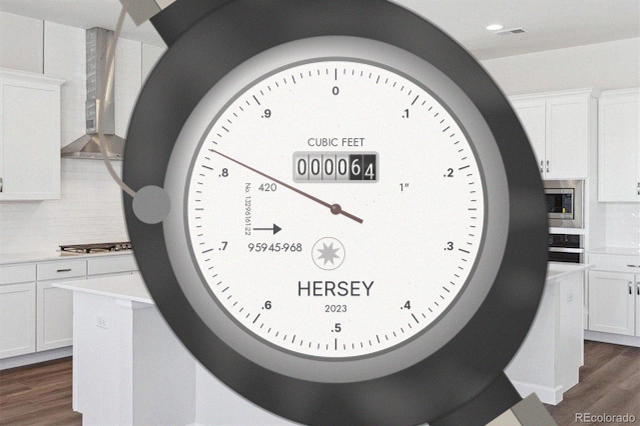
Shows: 63.82 ft³
